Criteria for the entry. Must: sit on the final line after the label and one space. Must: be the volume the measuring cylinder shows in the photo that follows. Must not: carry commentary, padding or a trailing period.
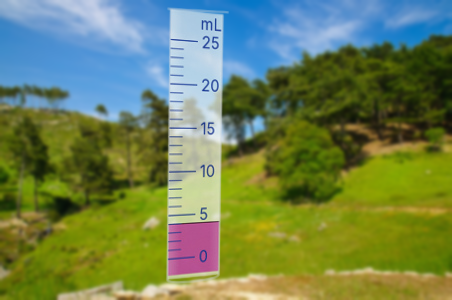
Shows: 4 mL
